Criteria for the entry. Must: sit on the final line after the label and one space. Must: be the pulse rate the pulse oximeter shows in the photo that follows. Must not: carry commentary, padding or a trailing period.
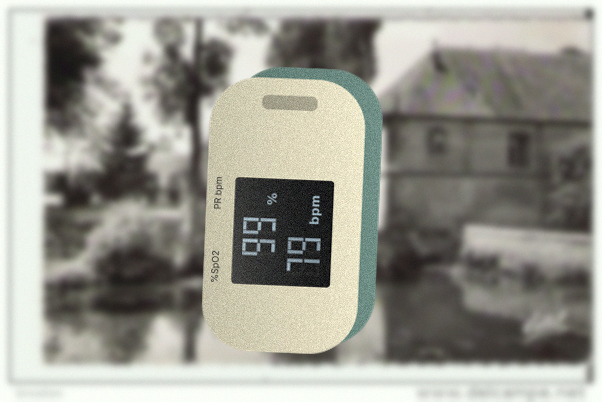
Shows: 79 bpm
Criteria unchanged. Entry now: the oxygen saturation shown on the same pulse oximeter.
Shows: 99 %
